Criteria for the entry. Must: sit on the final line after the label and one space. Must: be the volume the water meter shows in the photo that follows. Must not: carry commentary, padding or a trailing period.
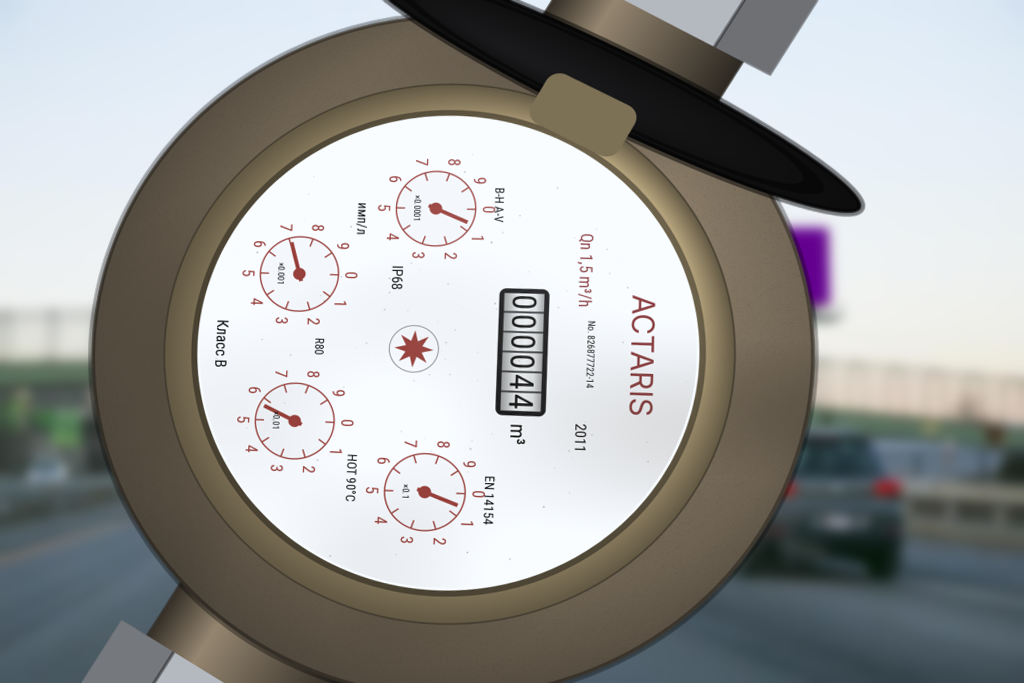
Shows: 44.0570 m³
